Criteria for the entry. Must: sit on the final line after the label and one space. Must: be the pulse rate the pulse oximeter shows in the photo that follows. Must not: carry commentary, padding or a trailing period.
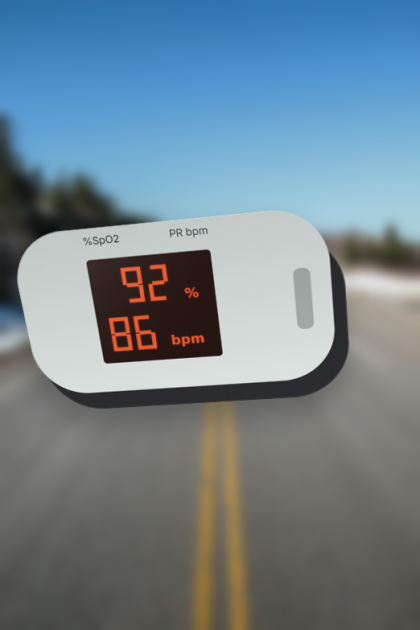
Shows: 86 bpm
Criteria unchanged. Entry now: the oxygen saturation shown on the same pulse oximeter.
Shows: 92 %
